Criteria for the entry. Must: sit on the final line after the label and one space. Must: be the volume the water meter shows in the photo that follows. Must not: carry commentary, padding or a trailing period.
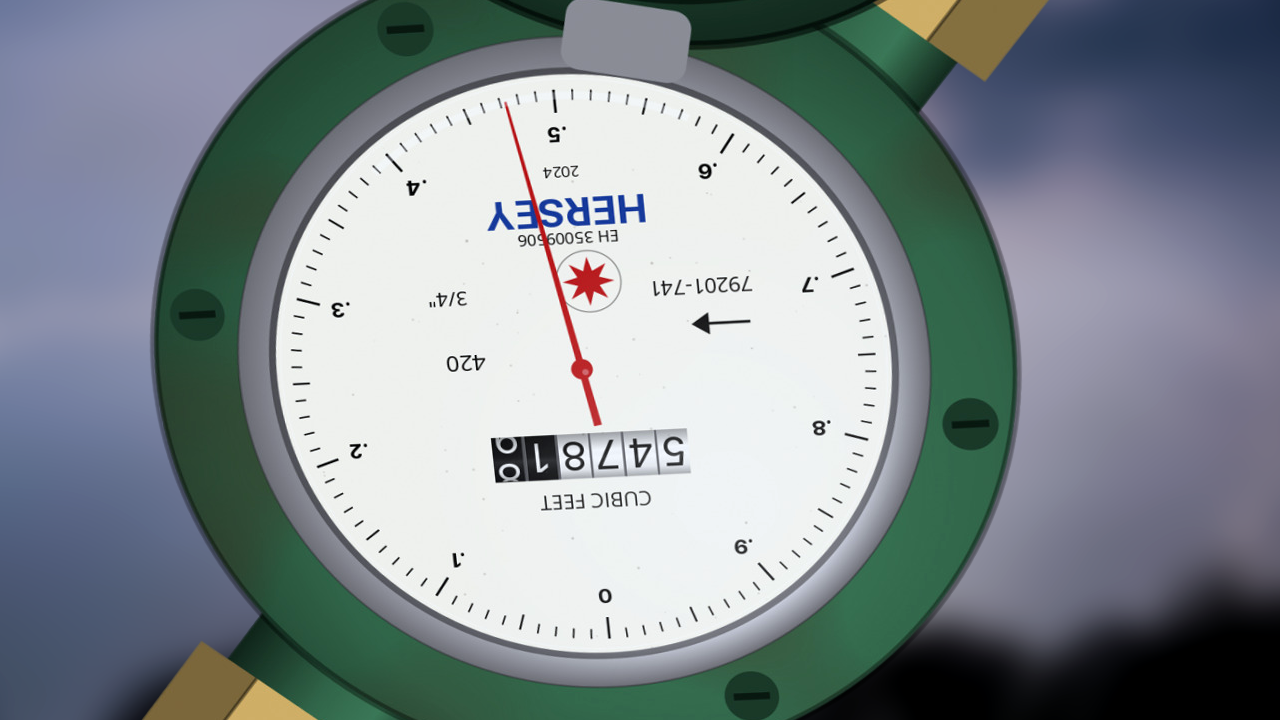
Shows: 547818.47 ft³
